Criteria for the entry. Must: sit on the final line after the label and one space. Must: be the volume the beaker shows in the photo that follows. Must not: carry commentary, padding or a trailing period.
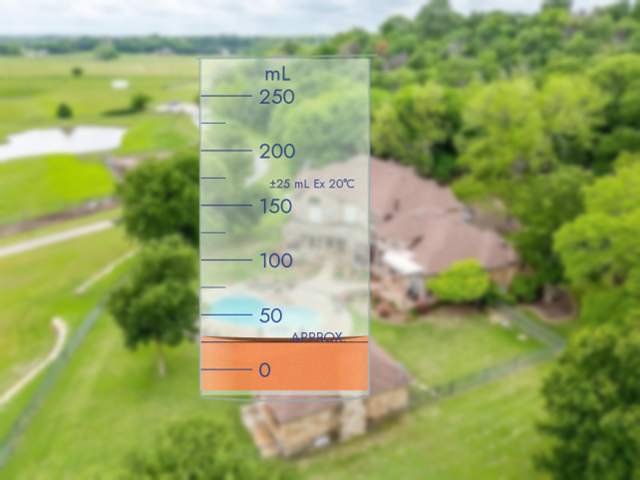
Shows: 25 mL
